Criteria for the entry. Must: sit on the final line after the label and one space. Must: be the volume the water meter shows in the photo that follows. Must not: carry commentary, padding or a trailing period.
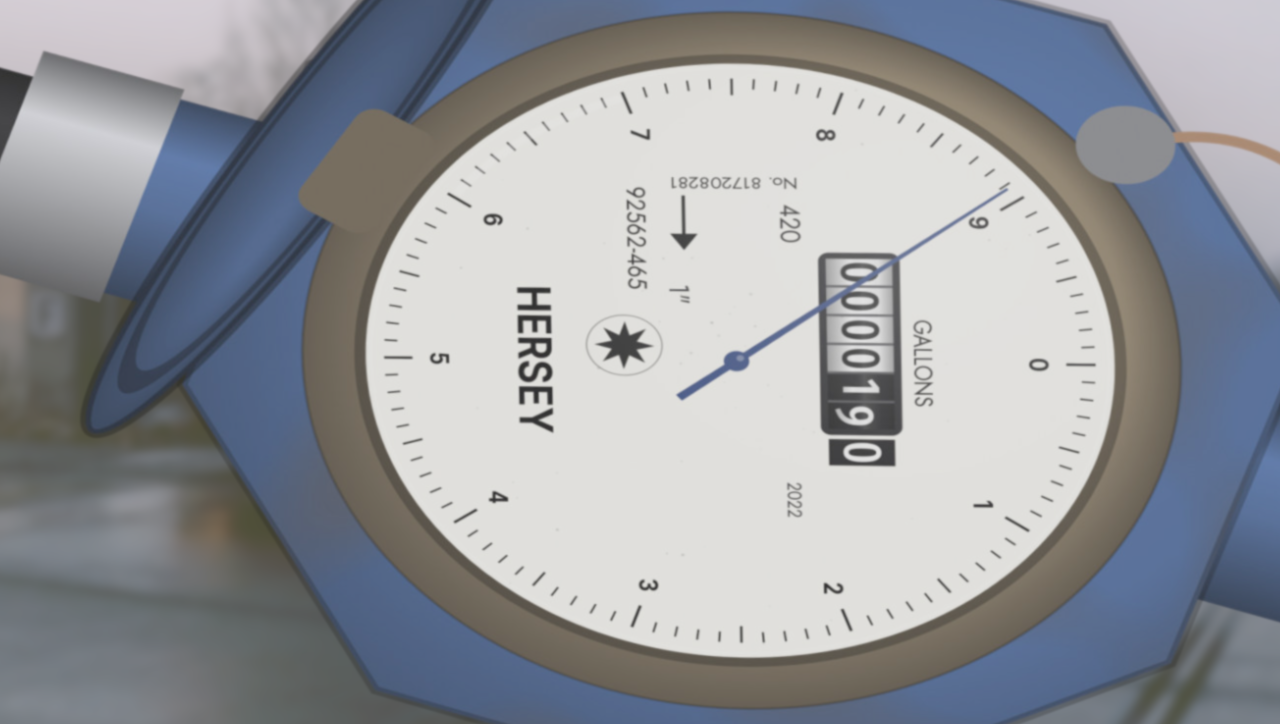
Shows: 188.9 gal
